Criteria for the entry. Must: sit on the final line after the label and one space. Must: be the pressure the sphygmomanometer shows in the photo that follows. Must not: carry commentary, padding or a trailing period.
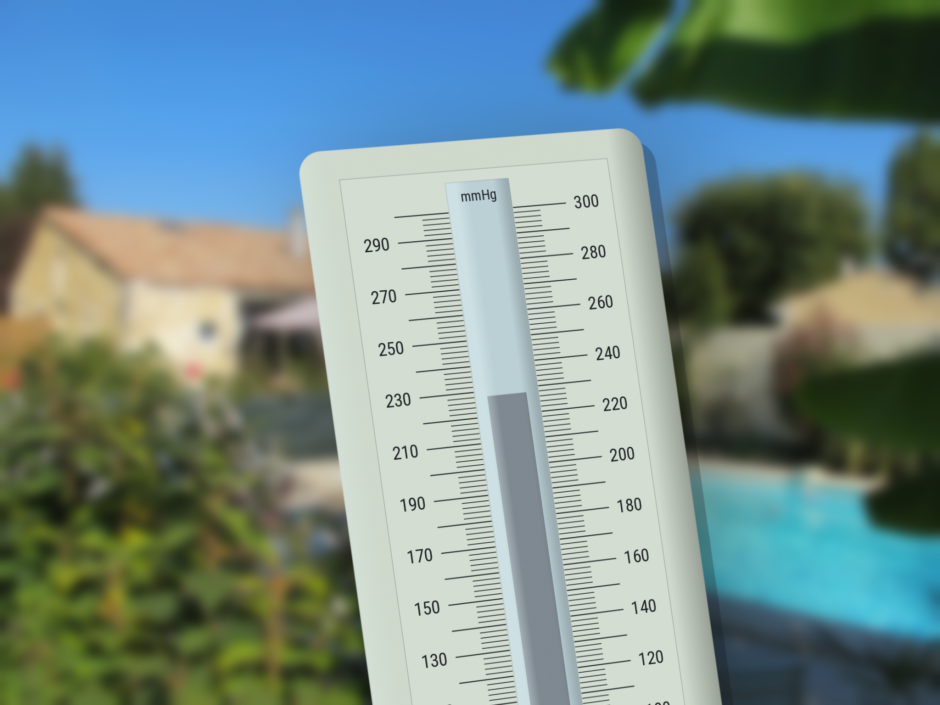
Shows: 228 mmHg
